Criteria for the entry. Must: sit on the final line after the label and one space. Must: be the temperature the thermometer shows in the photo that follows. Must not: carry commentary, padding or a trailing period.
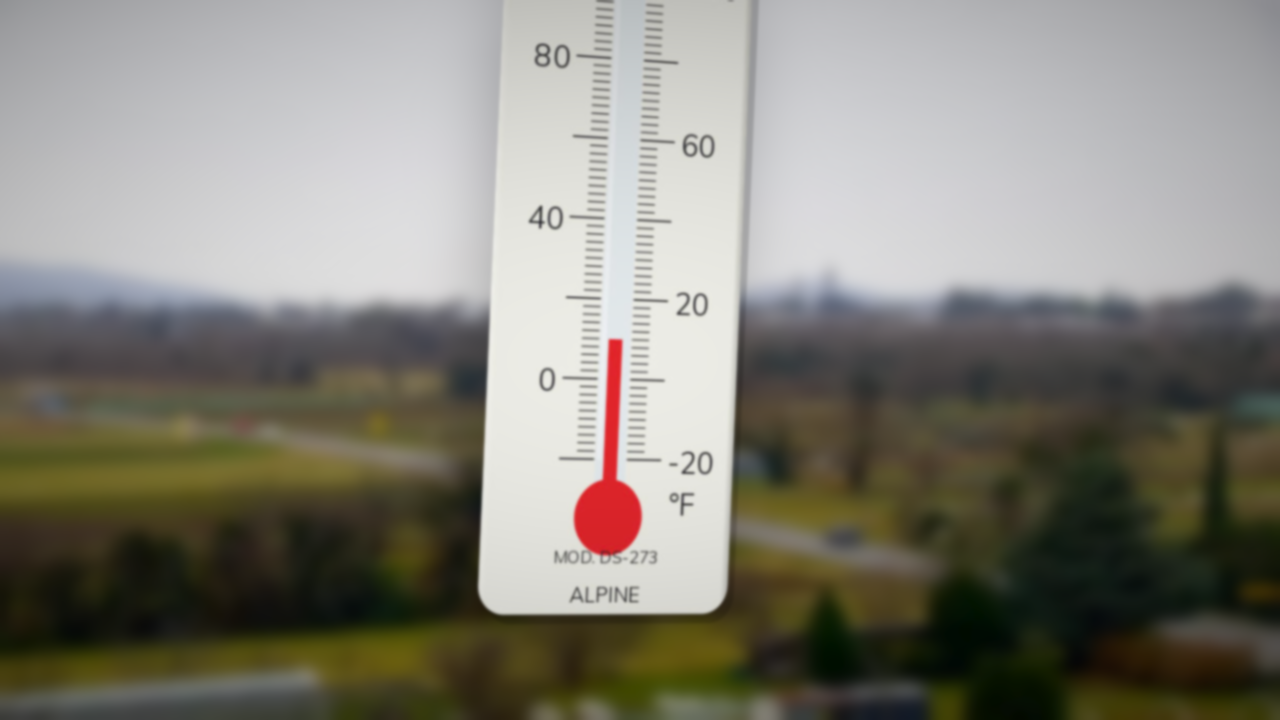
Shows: 10 °F
